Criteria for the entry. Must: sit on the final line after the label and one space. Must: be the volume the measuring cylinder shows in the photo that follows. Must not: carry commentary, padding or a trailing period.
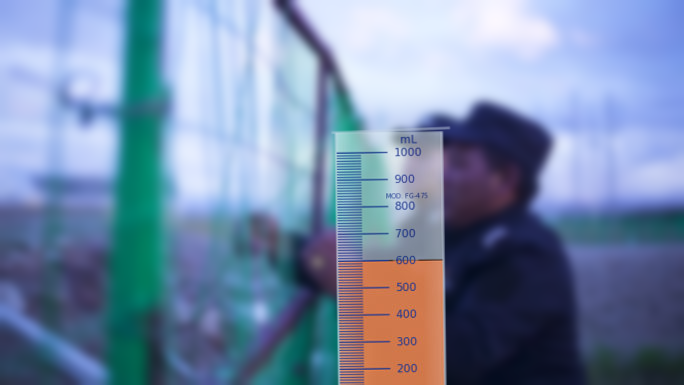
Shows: 600 mL
